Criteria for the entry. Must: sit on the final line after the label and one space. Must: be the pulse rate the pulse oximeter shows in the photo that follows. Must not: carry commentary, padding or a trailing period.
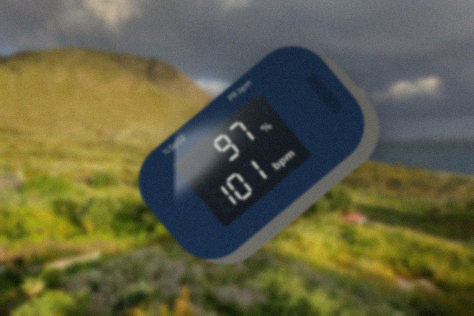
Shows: 101 bpm
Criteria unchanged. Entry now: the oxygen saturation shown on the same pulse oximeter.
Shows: 97 %
